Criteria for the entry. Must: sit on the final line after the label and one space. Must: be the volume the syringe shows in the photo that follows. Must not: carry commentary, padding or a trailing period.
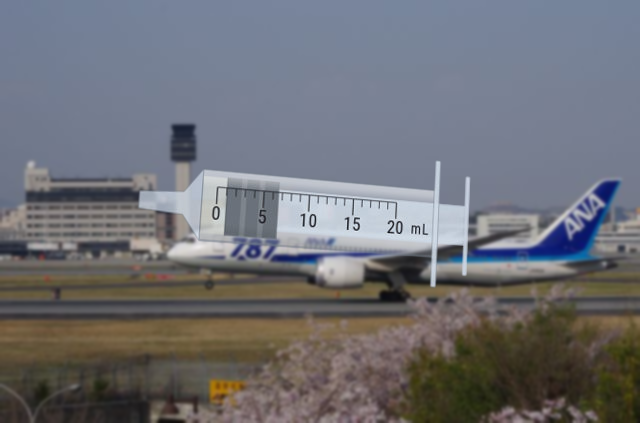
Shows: 1 mL
